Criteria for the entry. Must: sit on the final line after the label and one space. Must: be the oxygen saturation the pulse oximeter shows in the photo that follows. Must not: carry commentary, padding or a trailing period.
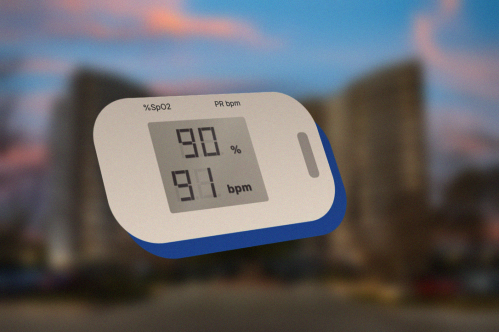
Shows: 90 %
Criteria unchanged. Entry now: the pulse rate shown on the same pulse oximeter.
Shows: 91 bpm
